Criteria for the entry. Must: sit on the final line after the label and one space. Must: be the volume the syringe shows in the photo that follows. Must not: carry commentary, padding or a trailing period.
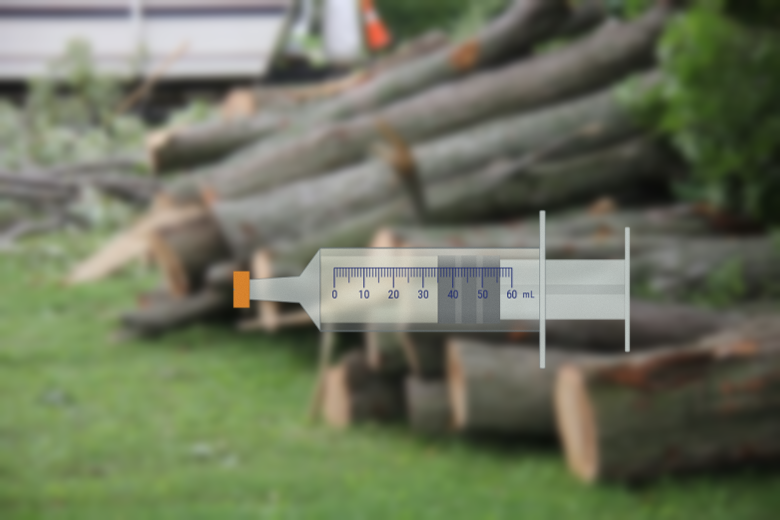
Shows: 35 mL
